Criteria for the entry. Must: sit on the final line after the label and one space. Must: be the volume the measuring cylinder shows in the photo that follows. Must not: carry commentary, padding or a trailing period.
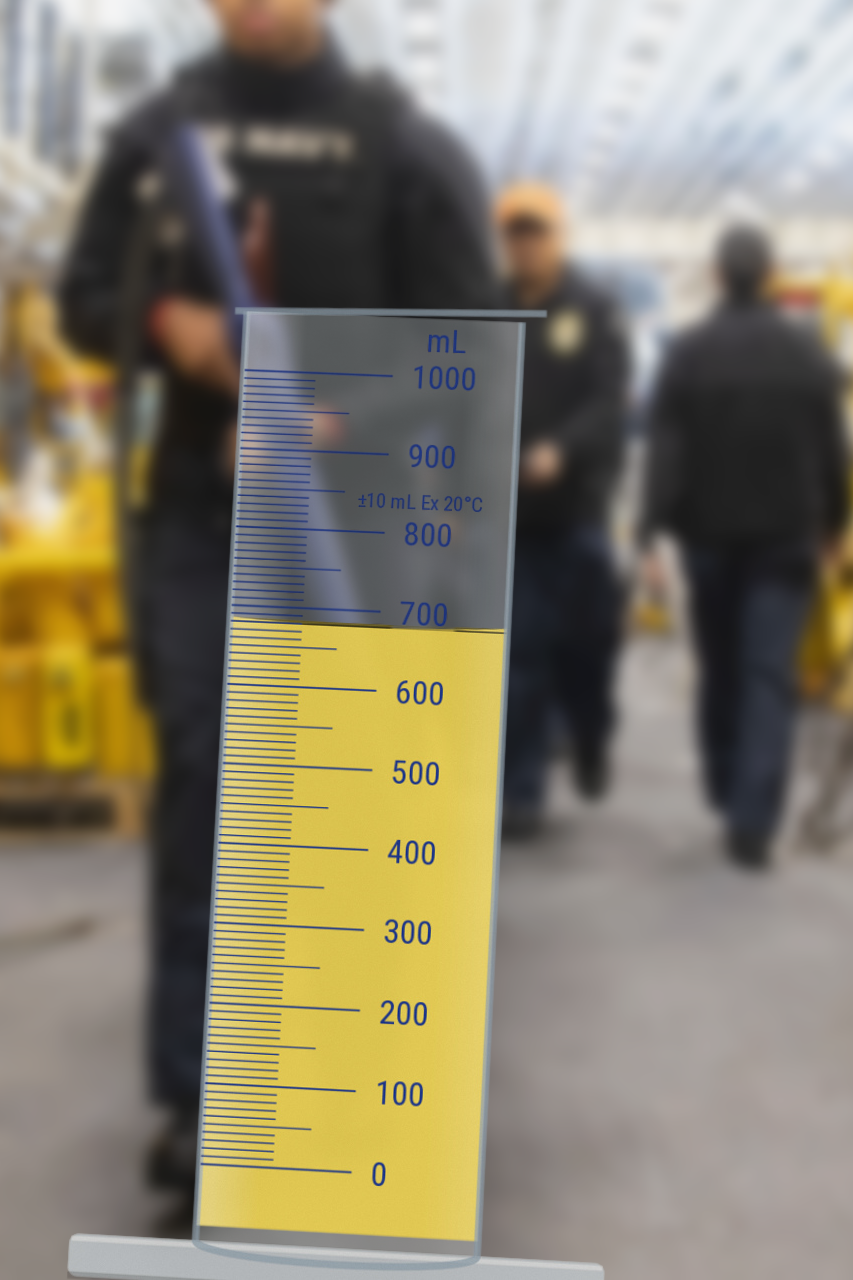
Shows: 680 mL
